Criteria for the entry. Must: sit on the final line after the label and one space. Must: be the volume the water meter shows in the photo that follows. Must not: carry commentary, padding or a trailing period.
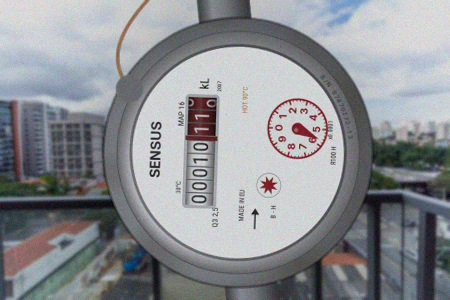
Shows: 10.1185 kL
